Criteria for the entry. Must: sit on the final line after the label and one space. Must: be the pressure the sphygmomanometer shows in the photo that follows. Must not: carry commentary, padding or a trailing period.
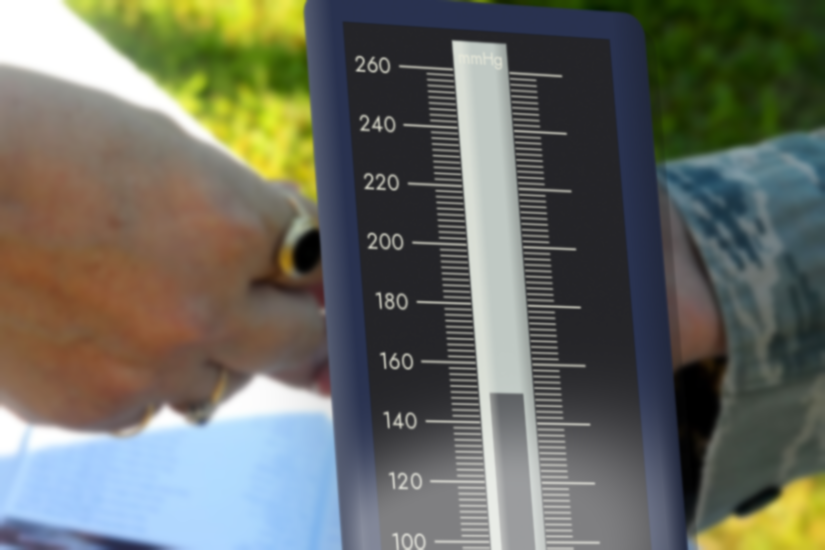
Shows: 150 mmHg
